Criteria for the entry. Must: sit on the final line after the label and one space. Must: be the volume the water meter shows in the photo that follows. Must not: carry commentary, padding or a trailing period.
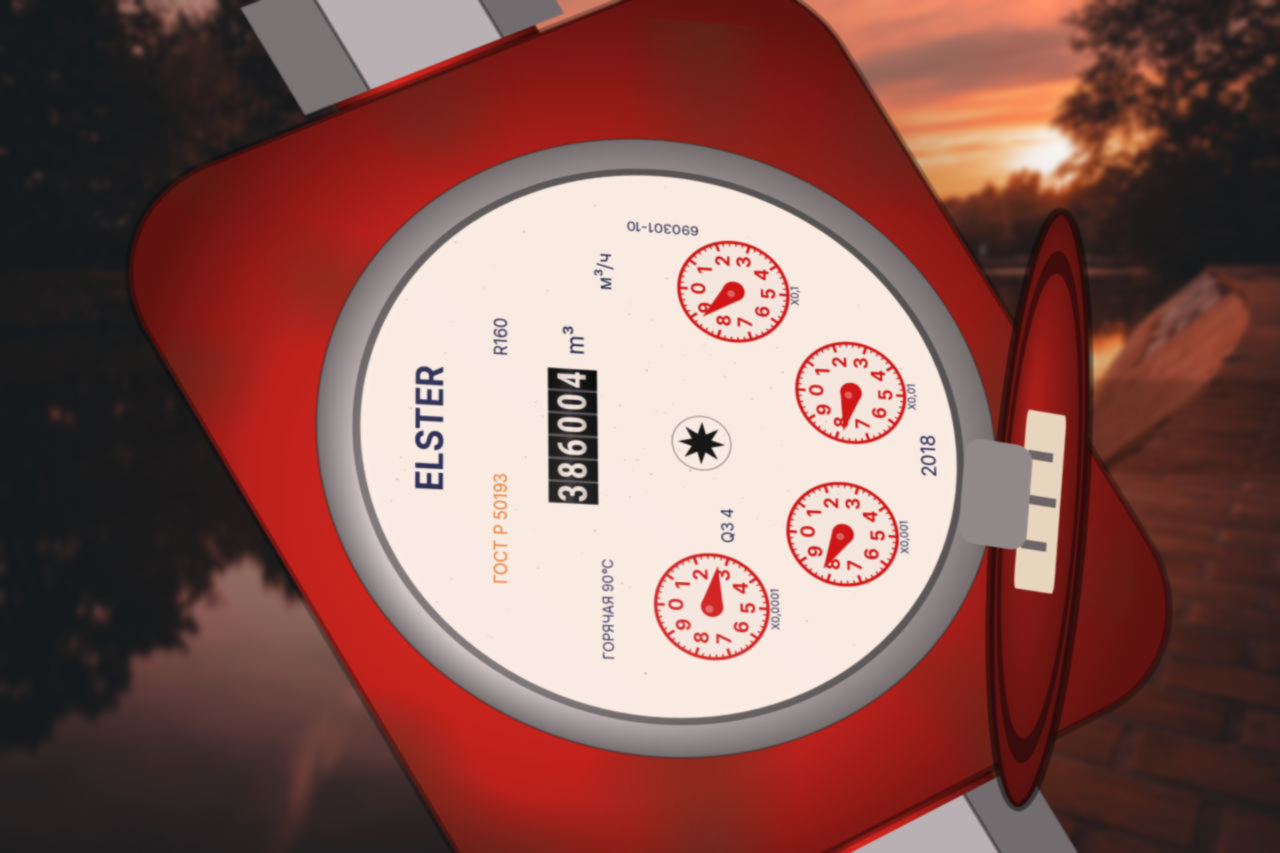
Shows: 386004.8782 m³
